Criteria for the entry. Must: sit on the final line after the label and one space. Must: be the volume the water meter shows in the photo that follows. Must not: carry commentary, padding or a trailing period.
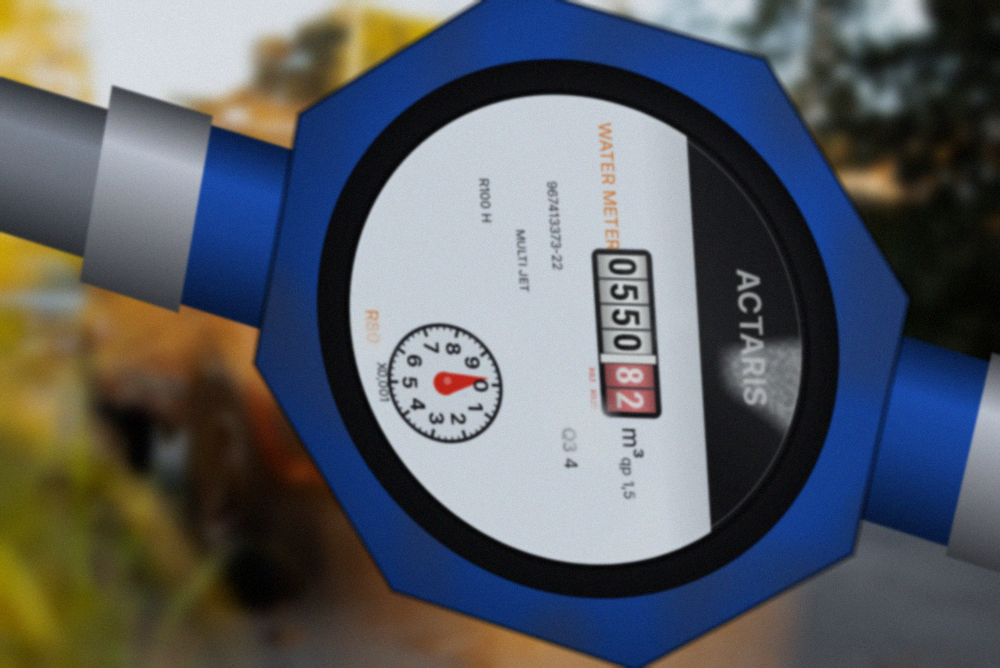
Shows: 550.819 m³
